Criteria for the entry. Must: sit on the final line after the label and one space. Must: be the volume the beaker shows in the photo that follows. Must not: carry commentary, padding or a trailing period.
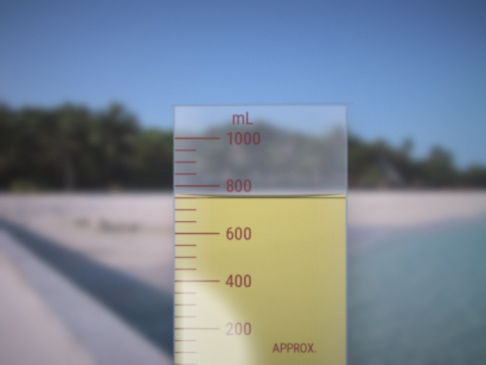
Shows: 750 mL
